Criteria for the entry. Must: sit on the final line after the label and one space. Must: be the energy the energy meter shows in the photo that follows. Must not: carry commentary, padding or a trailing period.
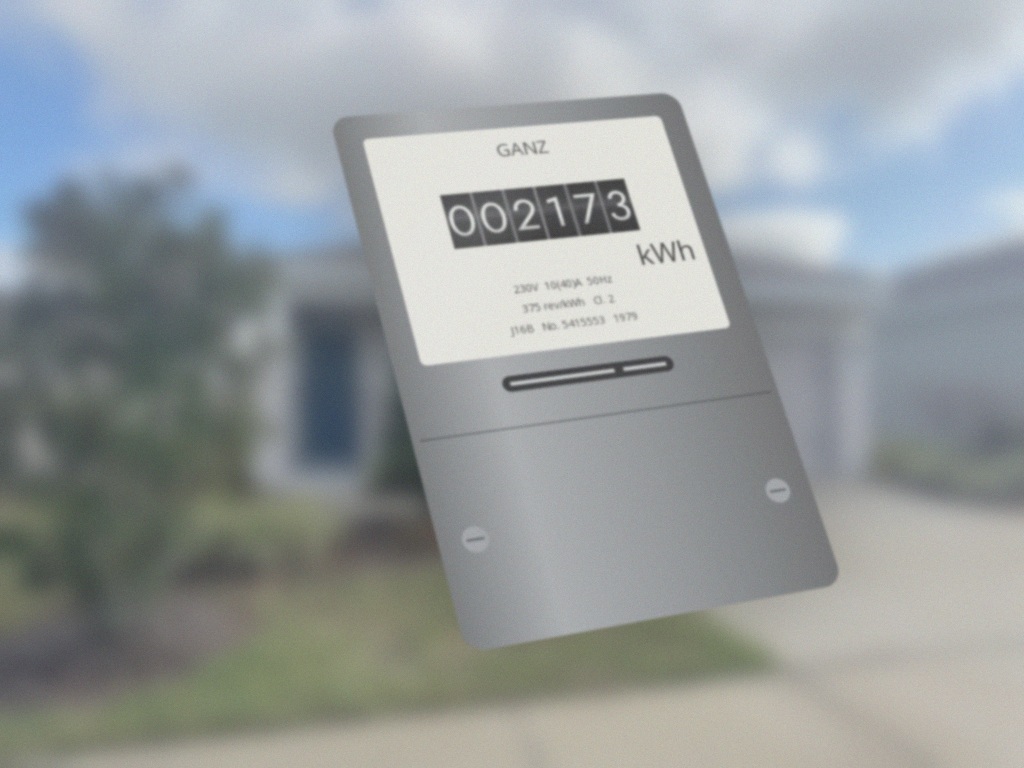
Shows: 2173 kWh
